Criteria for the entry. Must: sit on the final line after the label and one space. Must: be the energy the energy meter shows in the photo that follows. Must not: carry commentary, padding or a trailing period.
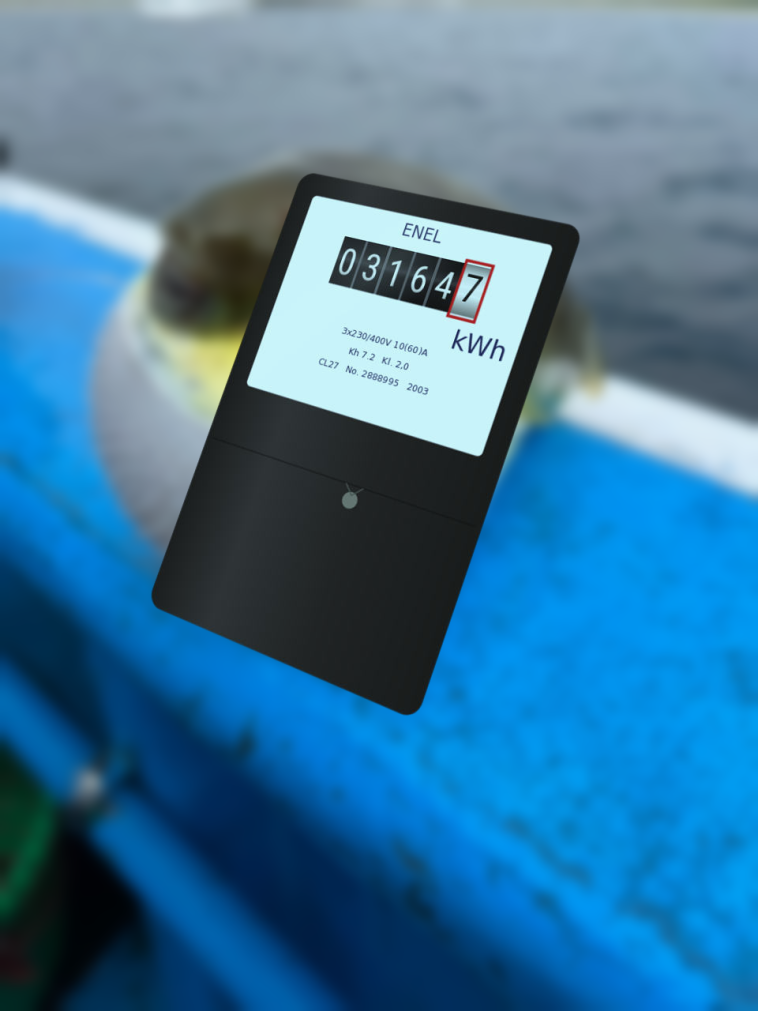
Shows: 3164.7 kWh
